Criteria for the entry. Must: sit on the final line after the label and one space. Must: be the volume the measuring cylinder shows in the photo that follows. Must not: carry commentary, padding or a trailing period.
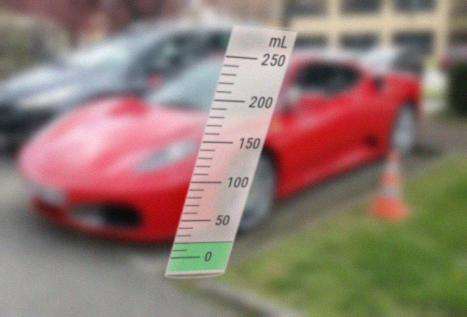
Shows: 20 mL
